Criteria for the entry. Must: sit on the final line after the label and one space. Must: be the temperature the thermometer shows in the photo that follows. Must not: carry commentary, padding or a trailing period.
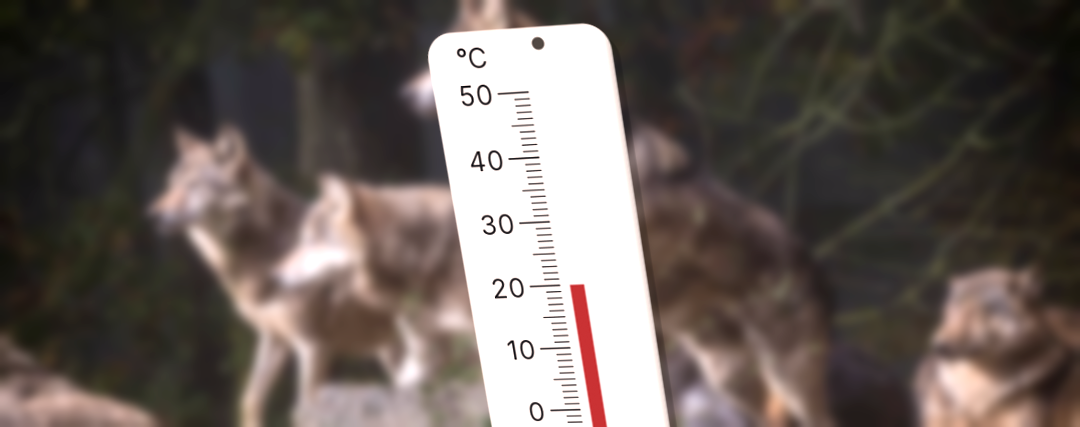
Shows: 20 °C
